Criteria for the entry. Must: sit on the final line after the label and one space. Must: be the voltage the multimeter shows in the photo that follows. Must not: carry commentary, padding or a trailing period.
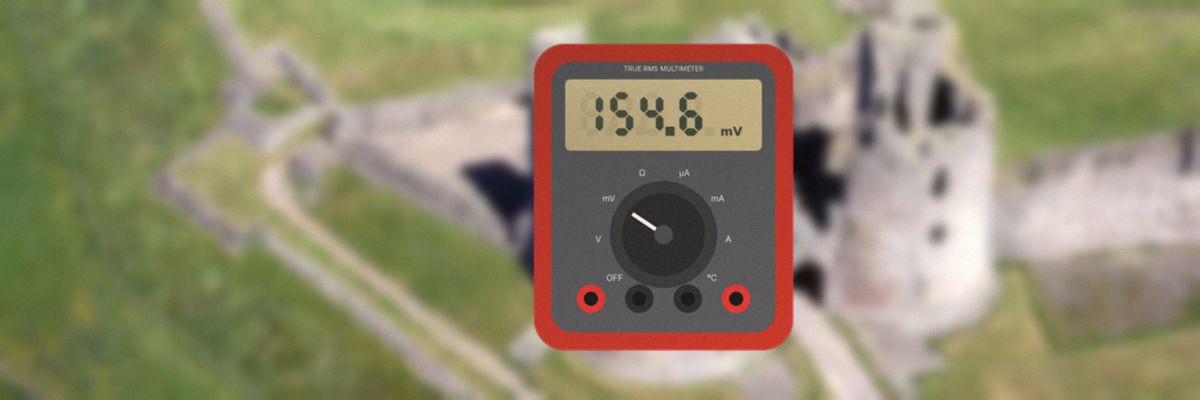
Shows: 154.6 mV
